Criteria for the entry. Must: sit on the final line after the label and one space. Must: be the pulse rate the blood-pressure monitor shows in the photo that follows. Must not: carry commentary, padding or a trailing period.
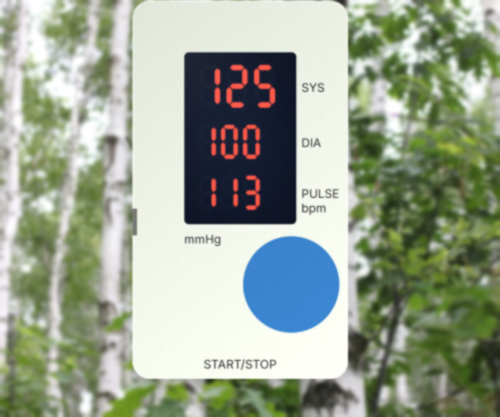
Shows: 113 bpm
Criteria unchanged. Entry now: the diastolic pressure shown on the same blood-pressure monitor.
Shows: 100 mmHg
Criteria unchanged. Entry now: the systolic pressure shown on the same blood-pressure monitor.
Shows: 125 mmHg
